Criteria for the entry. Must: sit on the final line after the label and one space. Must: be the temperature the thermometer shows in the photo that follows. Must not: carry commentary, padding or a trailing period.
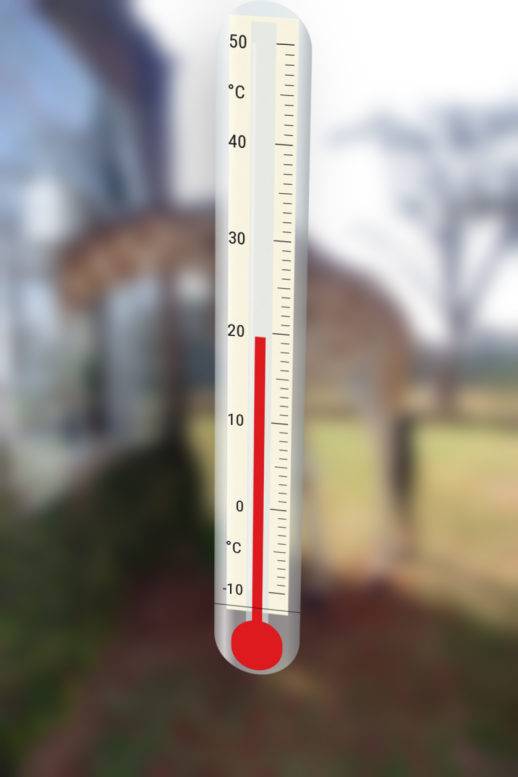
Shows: 19.5 °C
